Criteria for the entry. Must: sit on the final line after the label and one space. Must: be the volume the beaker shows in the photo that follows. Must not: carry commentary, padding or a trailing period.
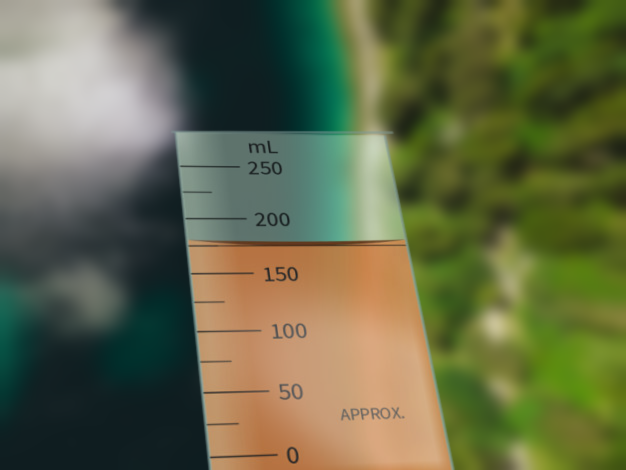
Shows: 175 mL
